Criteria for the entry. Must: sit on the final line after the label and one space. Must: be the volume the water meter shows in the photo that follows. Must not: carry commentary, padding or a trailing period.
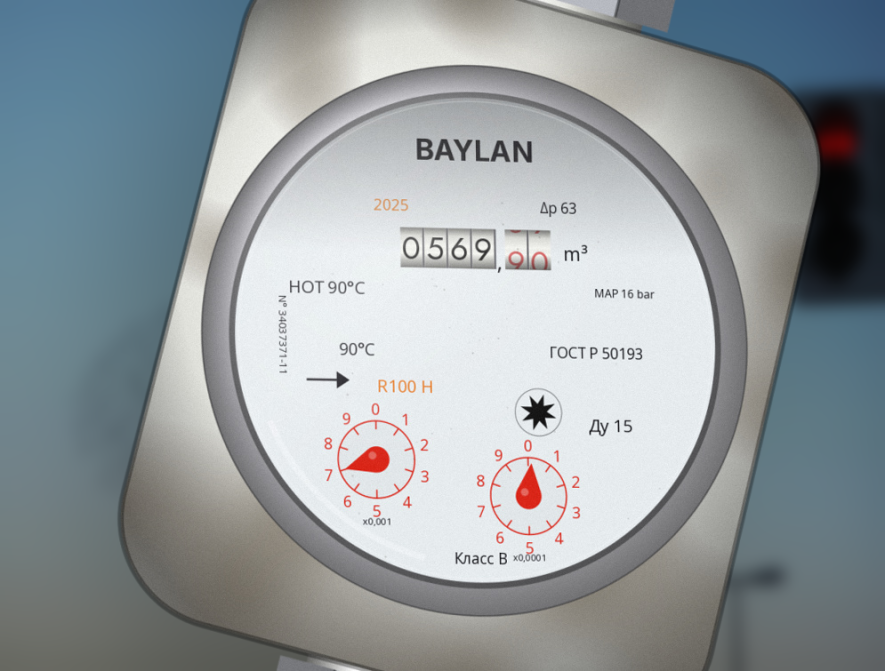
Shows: 569.8970 m³
